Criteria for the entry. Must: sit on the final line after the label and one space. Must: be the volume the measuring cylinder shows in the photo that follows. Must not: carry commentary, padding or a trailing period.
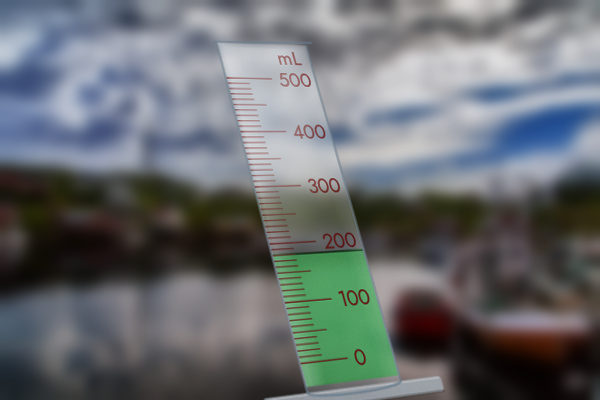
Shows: 180 mL
